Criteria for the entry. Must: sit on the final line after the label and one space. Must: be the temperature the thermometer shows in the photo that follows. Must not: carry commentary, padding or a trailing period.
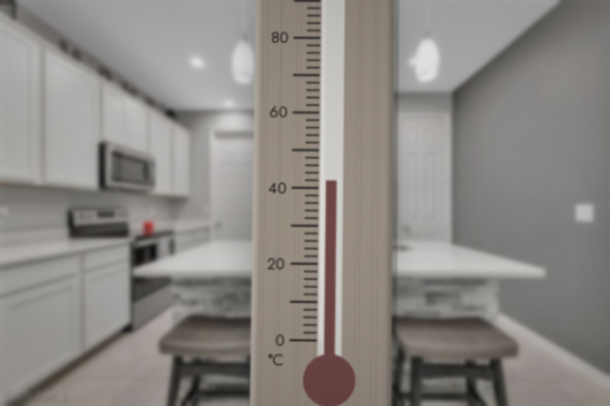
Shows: 42 °C
